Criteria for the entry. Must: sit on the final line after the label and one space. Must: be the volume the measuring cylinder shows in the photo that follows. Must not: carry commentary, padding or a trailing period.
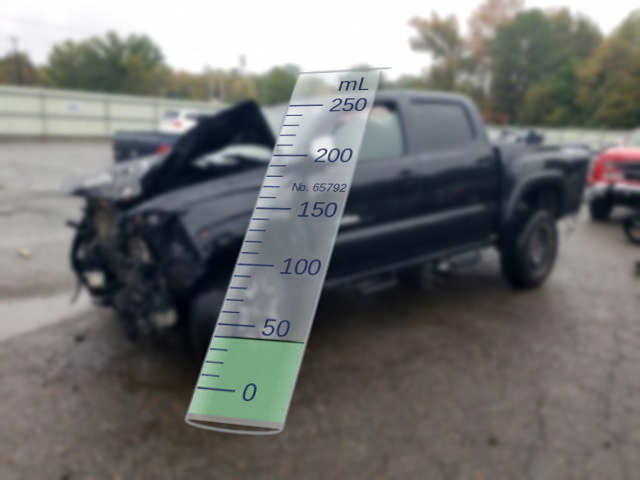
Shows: 40 mL
